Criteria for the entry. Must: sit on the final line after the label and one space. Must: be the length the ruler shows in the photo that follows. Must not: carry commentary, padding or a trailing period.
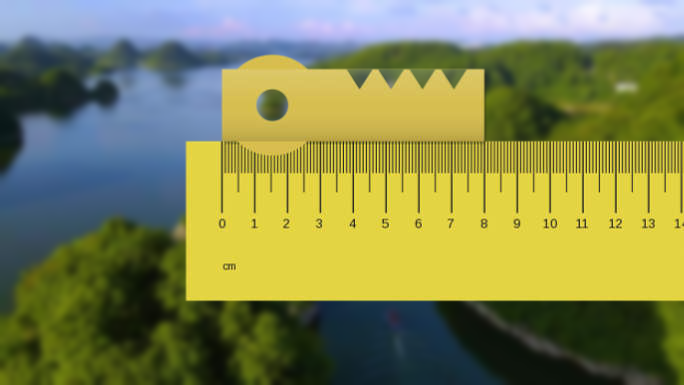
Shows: 8 cm
